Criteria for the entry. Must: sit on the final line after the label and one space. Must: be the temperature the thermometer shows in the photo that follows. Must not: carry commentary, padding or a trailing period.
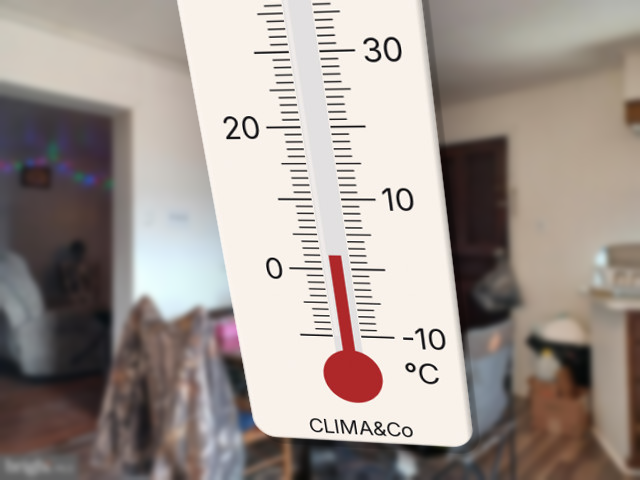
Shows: 2 °C
